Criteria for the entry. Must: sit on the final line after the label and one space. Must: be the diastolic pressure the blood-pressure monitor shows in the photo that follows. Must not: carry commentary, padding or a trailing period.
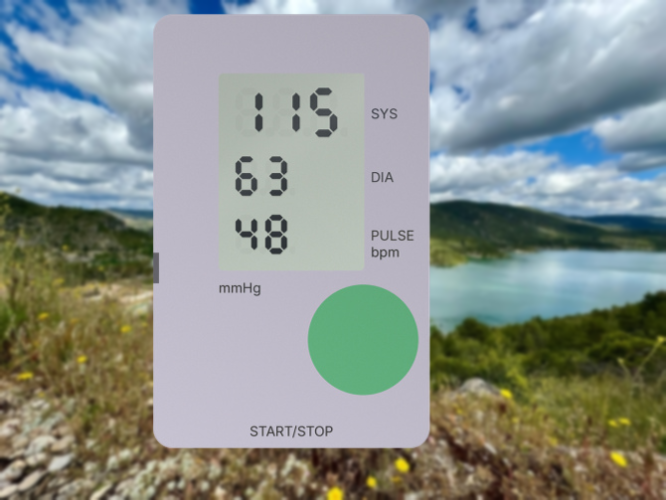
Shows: 63 mmHg
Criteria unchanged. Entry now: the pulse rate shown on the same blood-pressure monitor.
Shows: 48 bpm
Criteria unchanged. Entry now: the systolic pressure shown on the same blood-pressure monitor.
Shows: 115 mmHg
